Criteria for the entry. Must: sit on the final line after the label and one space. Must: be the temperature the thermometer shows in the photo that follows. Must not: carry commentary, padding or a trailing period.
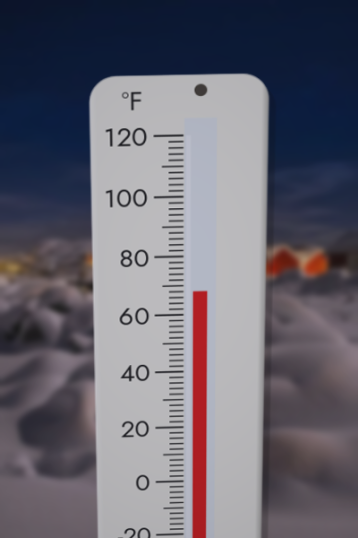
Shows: 68 °F
